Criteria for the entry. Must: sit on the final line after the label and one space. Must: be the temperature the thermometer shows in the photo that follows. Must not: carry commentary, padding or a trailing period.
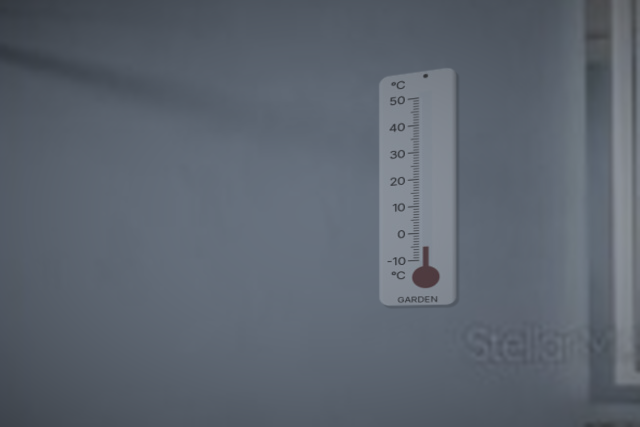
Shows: -5 °C
